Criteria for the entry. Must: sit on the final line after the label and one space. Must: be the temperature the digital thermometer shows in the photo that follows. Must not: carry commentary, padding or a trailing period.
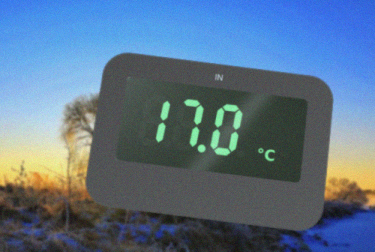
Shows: 17.0 °C
